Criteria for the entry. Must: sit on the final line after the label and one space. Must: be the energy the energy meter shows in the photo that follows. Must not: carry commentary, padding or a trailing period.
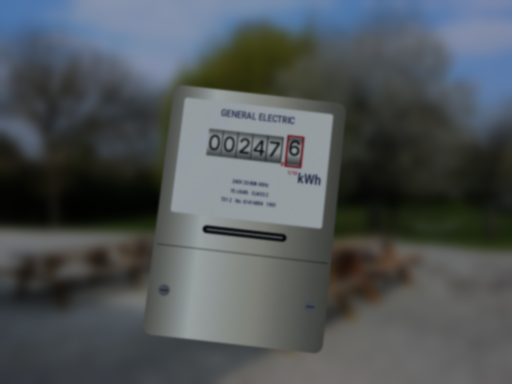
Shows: 247.6 kWh
